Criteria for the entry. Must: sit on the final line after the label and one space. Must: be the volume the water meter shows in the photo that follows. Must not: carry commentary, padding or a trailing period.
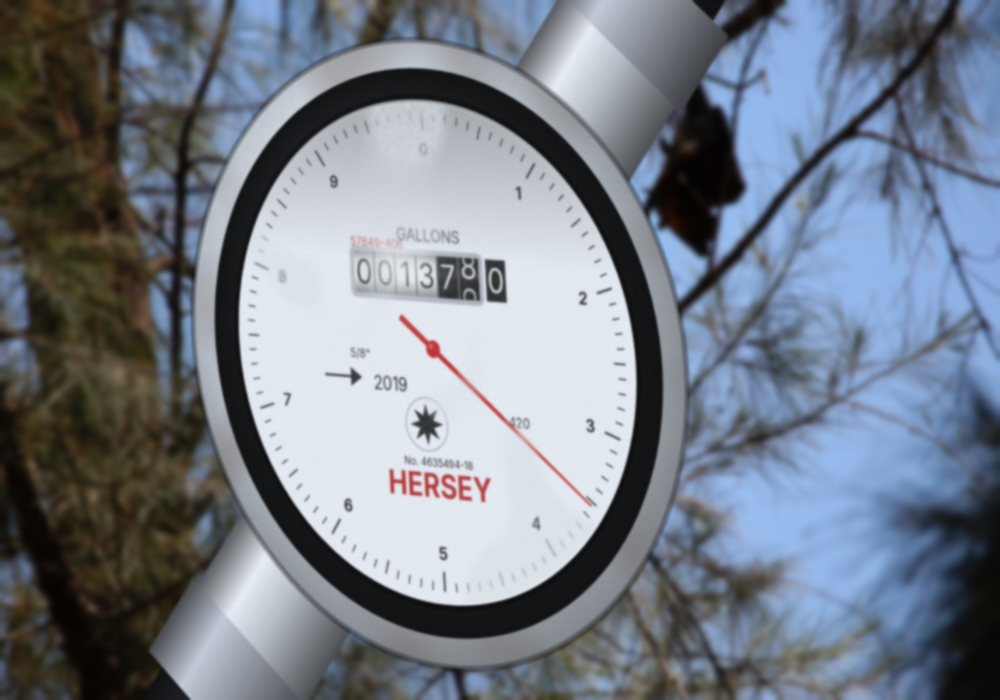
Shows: 13783.5 gal
